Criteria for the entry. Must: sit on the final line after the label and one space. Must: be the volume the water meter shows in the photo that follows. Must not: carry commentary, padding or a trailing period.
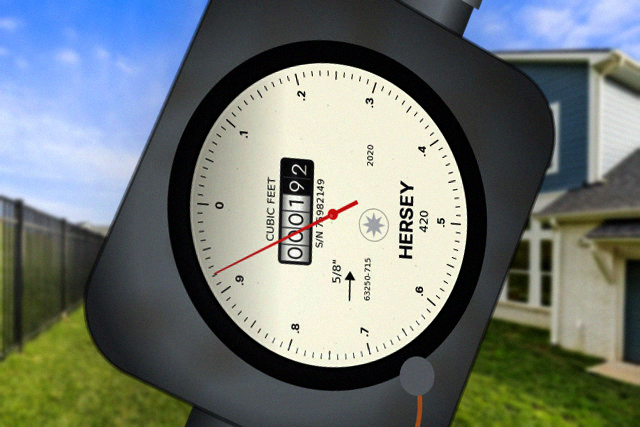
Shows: 191.92 ft³
